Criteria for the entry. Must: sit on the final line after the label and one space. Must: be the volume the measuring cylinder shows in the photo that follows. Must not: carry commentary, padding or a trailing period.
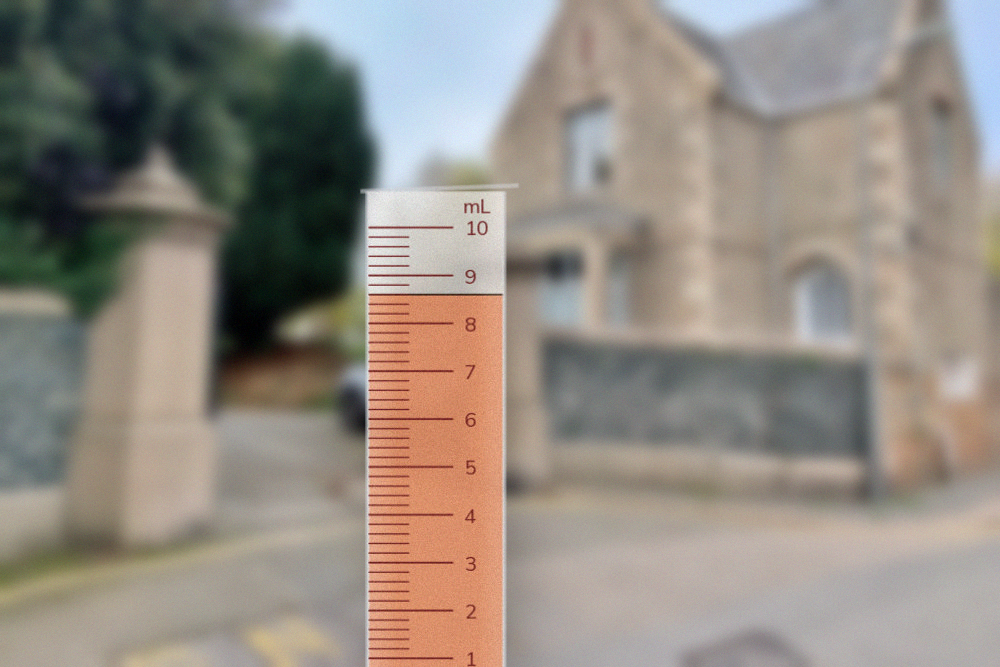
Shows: 8.6 mL
